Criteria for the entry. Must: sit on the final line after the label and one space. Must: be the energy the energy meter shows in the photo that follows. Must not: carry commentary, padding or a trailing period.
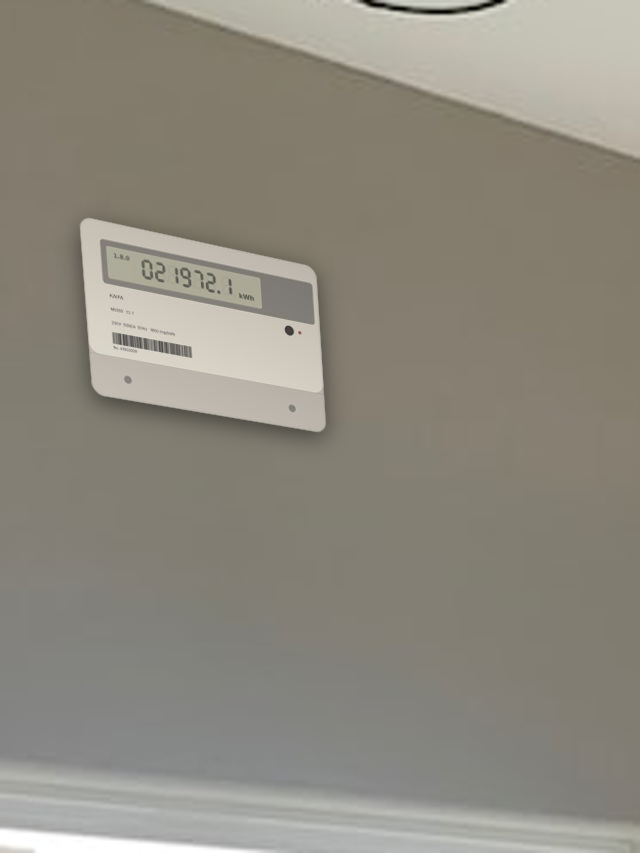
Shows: 21972.1 kWh
